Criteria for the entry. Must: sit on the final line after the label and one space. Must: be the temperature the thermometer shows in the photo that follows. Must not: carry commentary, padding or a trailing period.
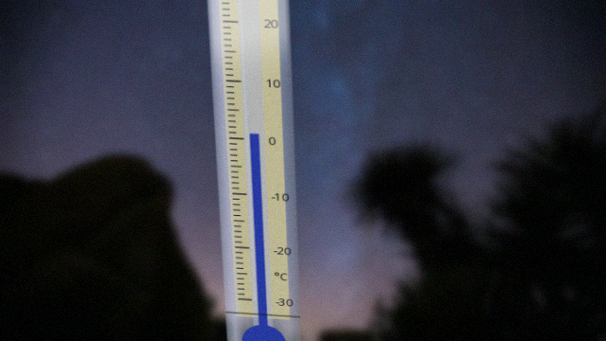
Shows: 1 °C
